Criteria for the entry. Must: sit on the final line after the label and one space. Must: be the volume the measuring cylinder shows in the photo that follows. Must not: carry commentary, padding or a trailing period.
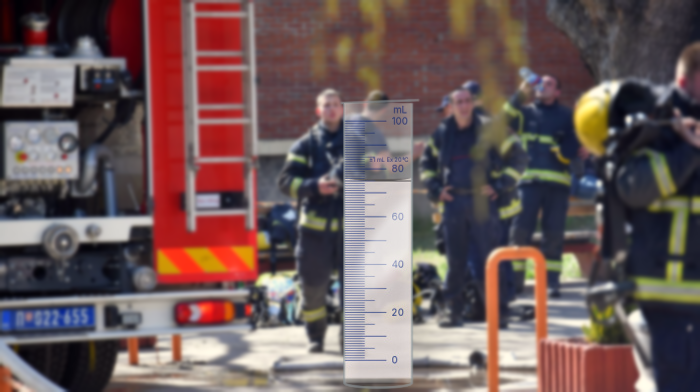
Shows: 75 mL
